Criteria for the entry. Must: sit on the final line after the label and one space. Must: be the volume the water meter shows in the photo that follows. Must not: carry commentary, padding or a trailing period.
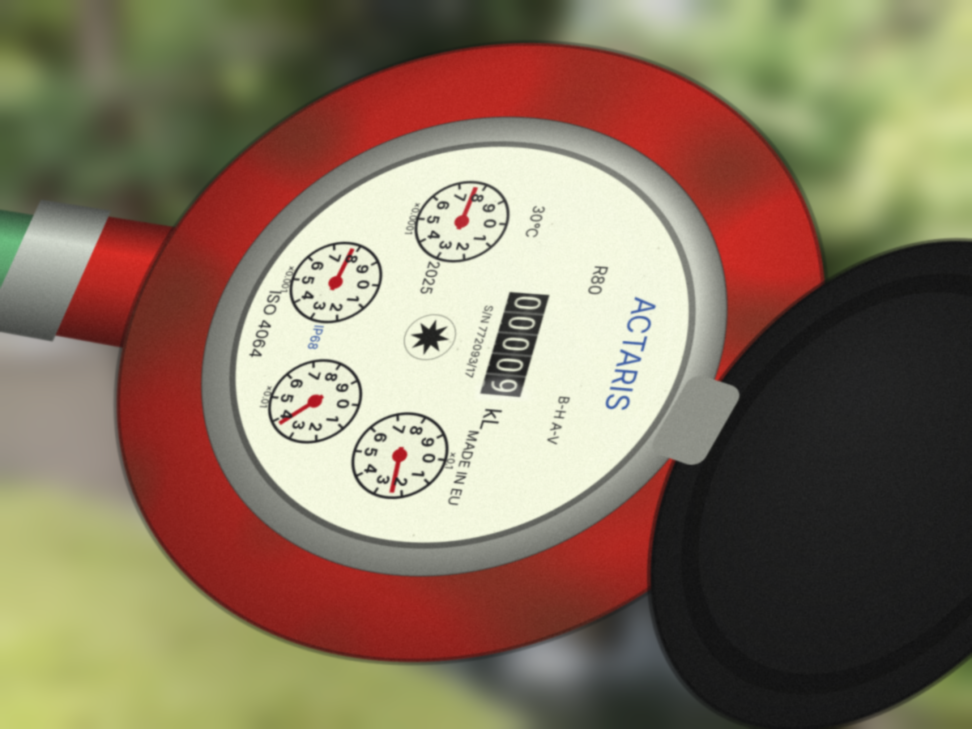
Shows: 9.2377 kL
